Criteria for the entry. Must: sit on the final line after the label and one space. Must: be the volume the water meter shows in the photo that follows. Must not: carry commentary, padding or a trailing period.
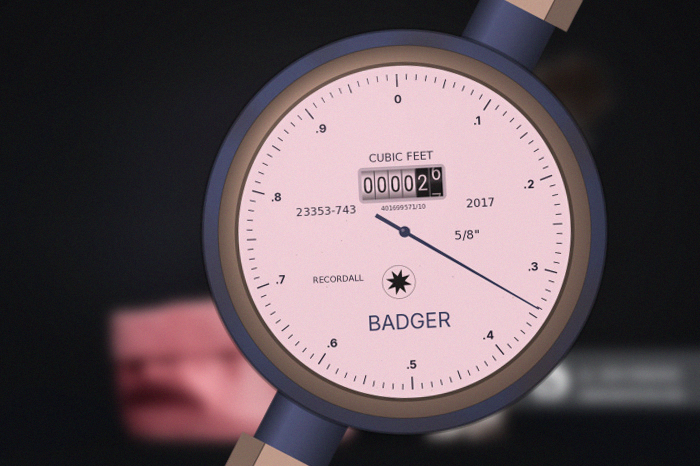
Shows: 26.34 ft³
